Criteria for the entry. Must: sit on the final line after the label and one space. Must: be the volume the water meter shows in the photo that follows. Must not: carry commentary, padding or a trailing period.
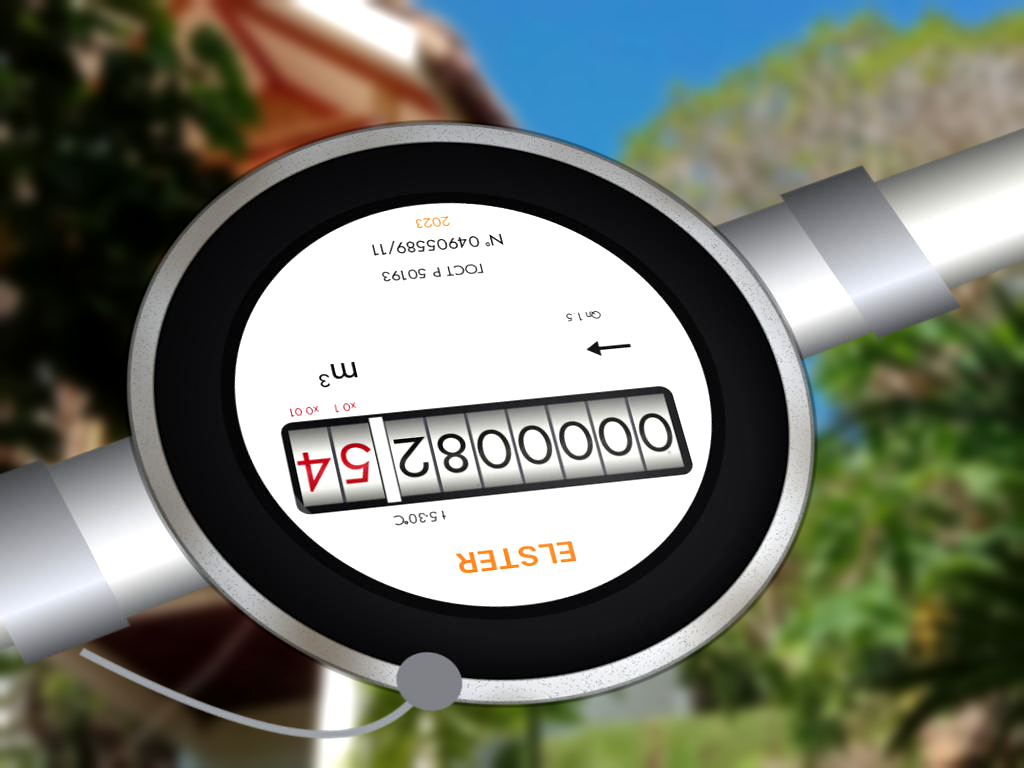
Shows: 82.54 m³
